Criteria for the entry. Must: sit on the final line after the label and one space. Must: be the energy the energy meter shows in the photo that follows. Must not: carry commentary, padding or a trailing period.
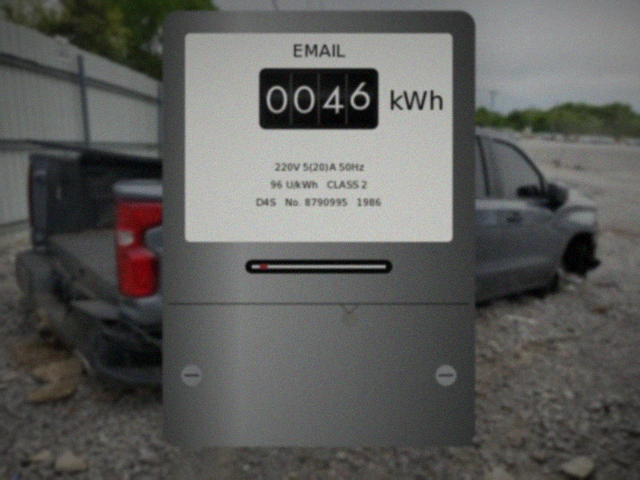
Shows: 46 kWh
